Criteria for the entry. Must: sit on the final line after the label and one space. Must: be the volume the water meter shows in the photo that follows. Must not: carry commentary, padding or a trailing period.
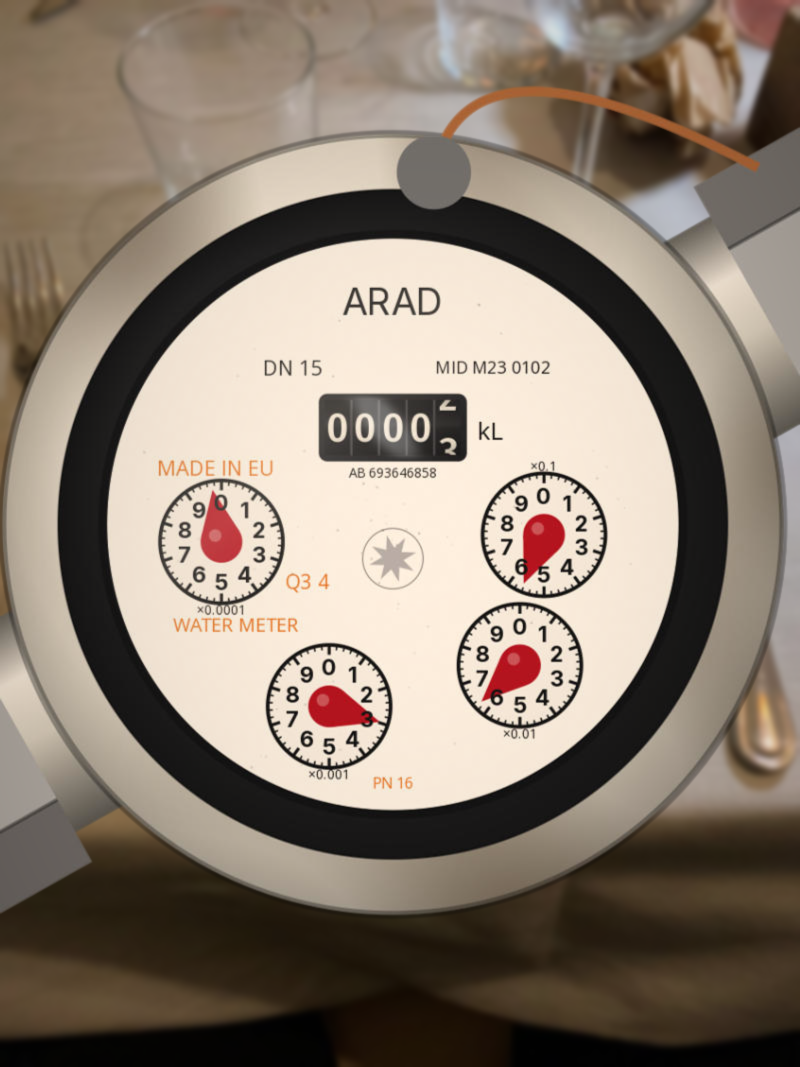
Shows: 2.5629 kL
